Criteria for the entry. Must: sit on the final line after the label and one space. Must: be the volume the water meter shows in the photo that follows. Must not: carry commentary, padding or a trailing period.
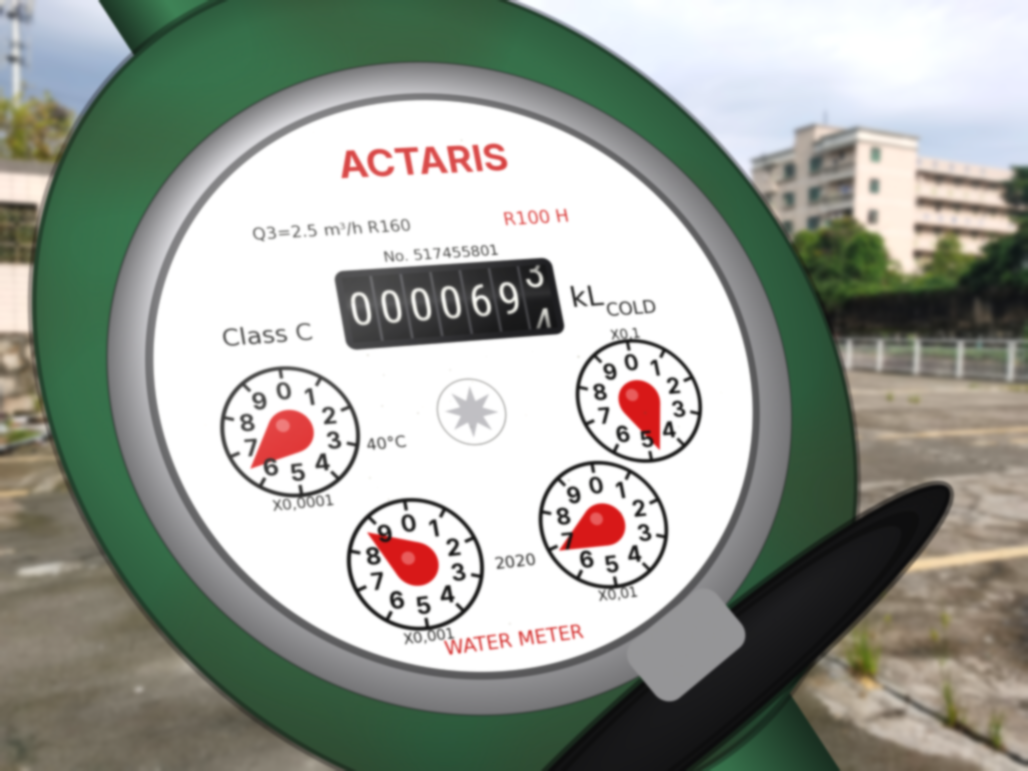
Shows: 693.4686 kL
